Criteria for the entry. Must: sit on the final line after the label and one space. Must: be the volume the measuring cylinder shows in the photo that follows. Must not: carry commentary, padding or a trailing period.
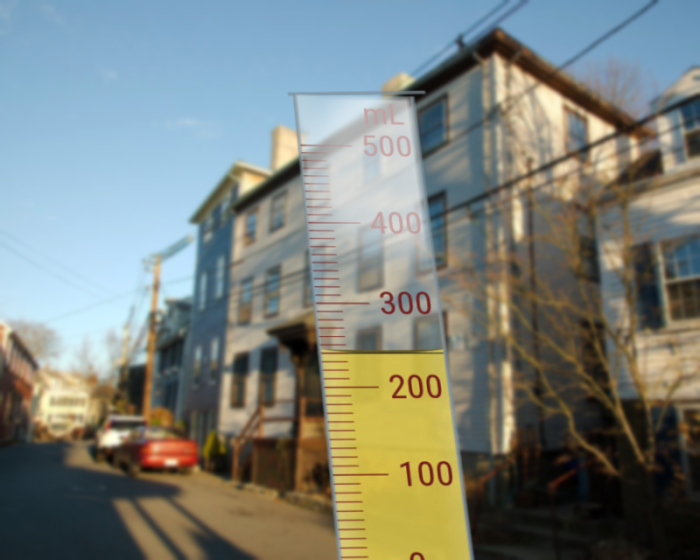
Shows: 240 mL
